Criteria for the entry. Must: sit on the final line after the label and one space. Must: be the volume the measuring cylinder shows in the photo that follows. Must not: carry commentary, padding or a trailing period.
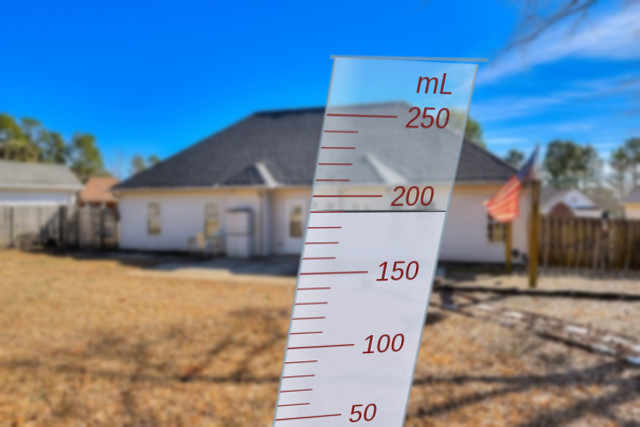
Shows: 190 mL
